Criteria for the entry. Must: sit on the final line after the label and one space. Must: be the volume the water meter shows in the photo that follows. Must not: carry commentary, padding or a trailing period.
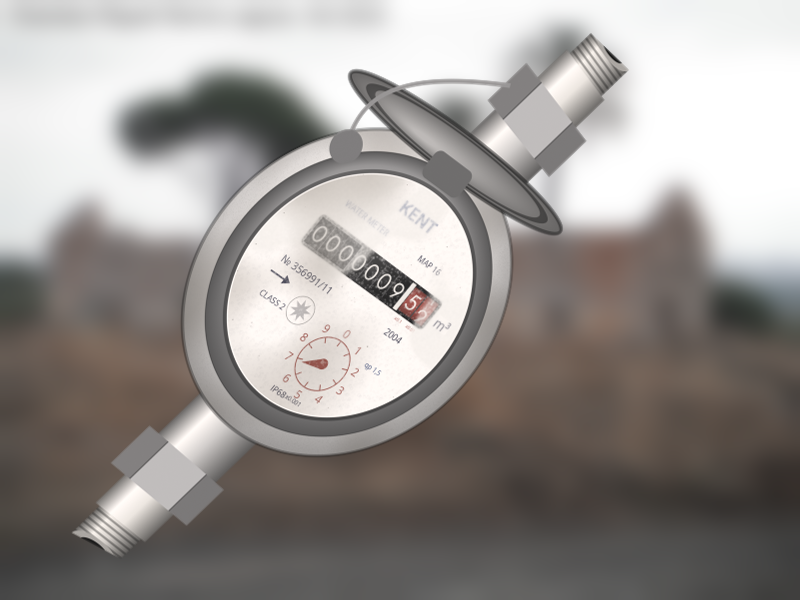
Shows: 9.516 m³
